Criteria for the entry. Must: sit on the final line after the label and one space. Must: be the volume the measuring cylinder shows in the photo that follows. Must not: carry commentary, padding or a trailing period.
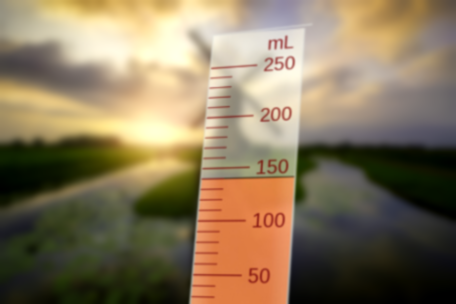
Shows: 140 mL
